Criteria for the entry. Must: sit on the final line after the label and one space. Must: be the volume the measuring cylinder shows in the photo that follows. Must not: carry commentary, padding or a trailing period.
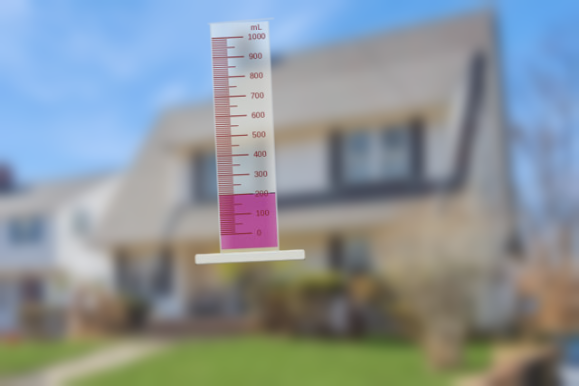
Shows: 200 mL
